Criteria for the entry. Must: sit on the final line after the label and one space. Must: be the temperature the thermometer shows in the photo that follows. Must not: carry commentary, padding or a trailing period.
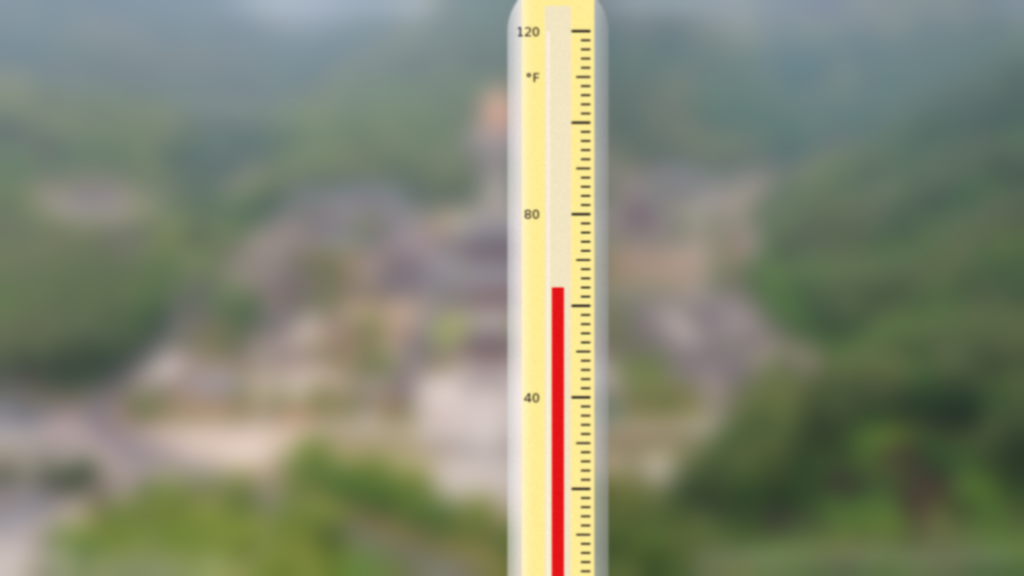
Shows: 64 °F
